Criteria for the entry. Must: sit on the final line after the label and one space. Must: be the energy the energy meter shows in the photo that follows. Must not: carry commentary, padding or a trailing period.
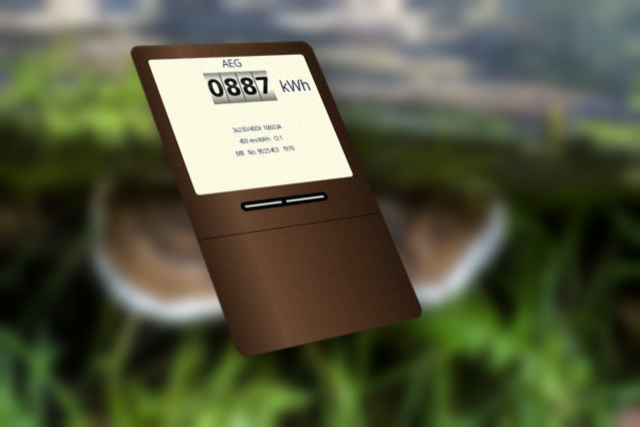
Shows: 887 kWh
